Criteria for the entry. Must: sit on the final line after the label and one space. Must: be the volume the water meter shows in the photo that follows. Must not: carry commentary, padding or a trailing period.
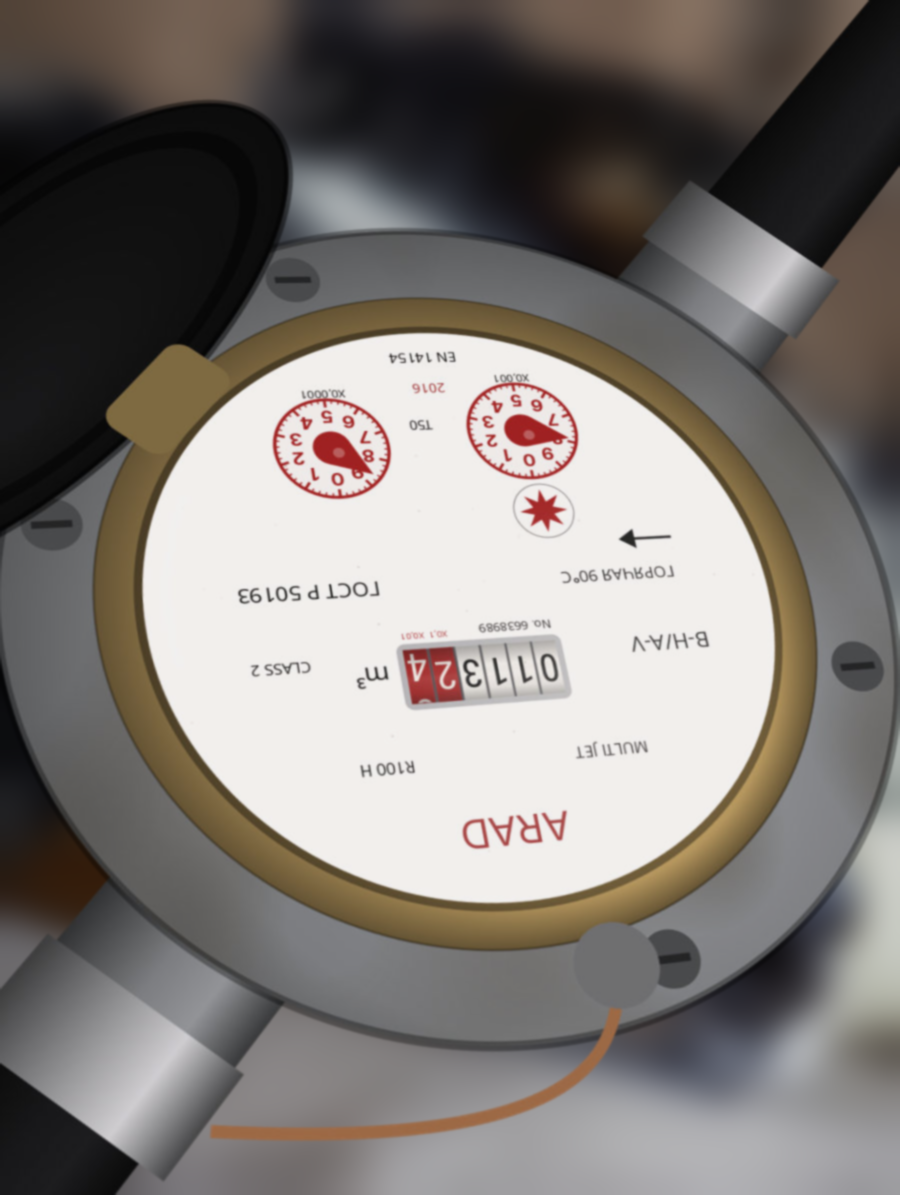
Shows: 113.2378 m³
